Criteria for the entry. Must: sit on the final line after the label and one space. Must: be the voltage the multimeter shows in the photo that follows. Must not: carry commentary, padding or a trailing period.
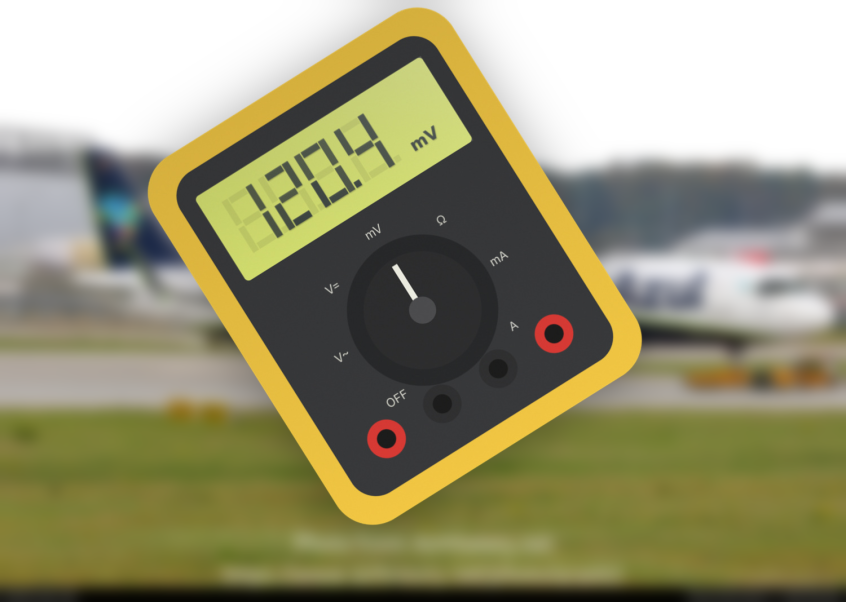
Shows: 120.4 mV
